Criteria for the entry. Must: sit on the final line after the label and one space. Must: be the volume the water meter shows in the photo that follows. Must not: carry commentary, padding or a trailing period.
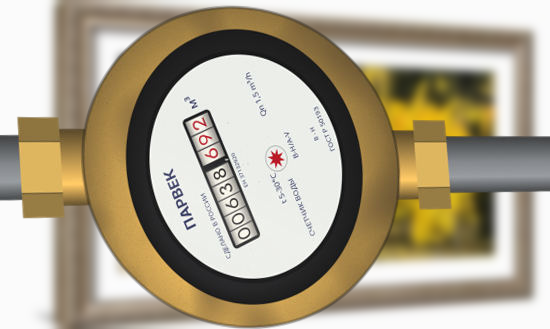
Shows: 638.692 m³
